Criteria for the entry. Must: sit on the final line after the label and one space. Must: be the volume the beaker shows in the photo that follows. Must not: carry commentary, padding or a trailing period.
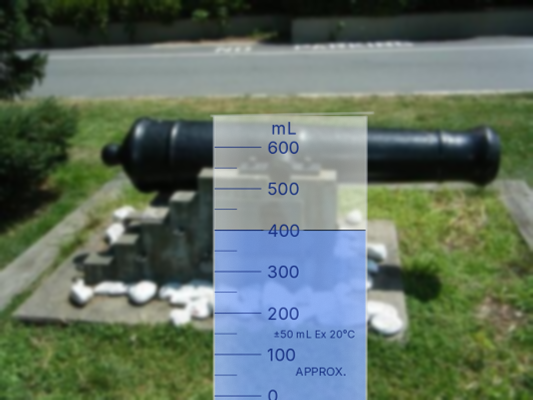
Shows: 400 mL
